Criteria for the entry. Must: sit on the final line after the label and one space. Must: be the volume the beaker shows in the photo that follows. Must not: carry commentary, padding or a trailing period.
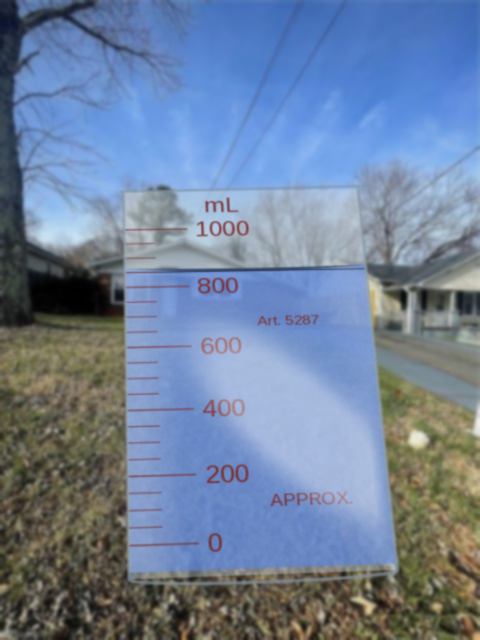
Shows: 850 mL
